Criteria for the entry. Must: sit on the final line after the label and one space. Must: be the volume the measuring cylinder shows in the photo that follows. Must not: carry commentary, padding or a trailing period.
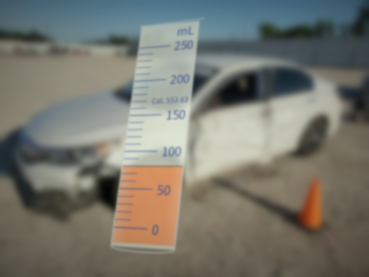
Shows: 80 mL
